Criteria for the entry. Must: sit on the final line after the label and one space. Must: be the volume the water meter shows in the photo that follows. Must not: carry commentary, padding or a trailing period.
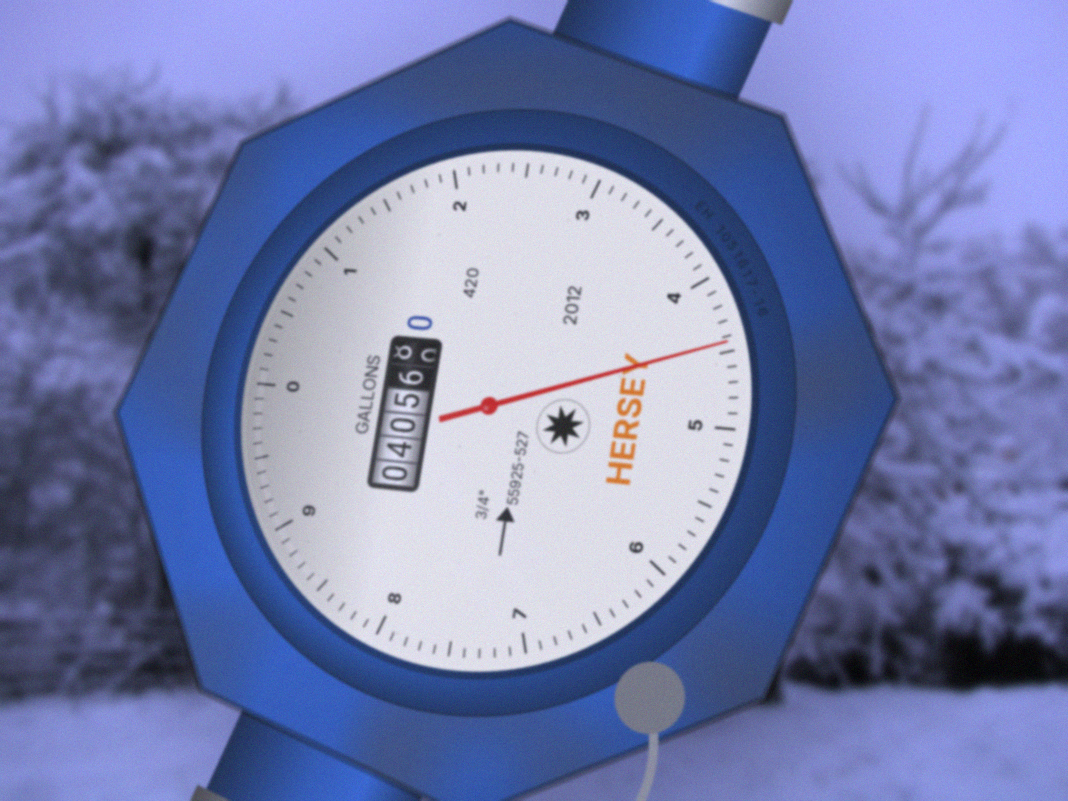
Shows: 405684.4 gal
